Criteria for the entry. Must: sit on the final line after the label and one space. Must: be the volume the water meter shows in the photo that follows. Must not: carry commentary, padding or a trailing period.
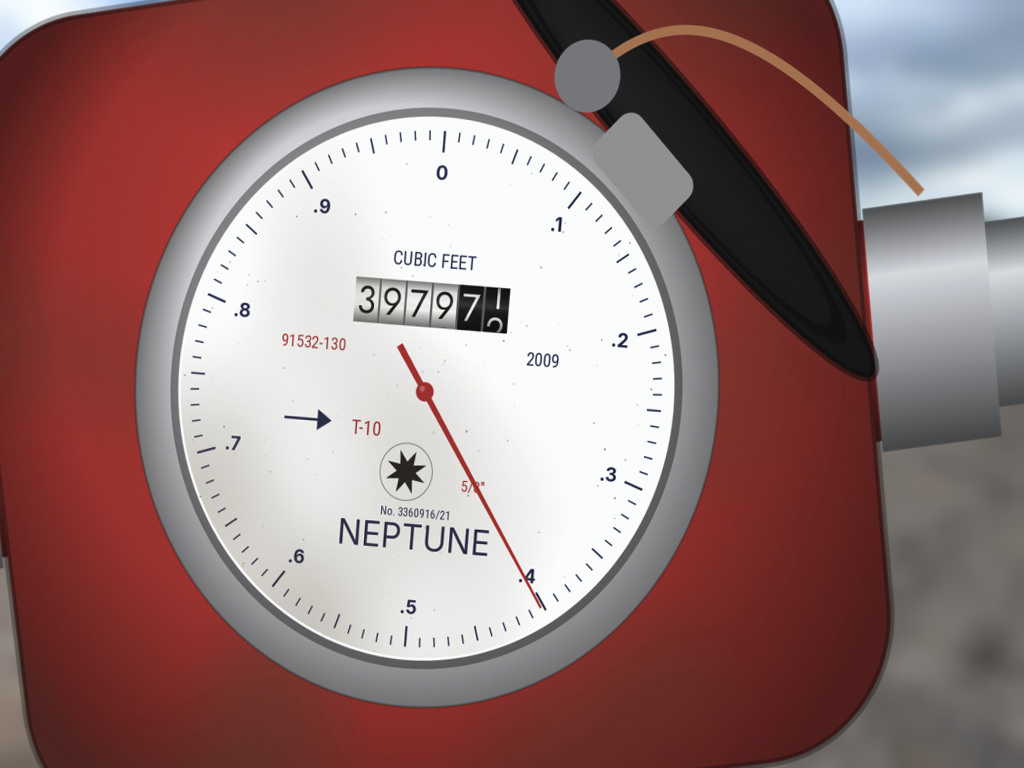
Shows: 397971.40 ft³
